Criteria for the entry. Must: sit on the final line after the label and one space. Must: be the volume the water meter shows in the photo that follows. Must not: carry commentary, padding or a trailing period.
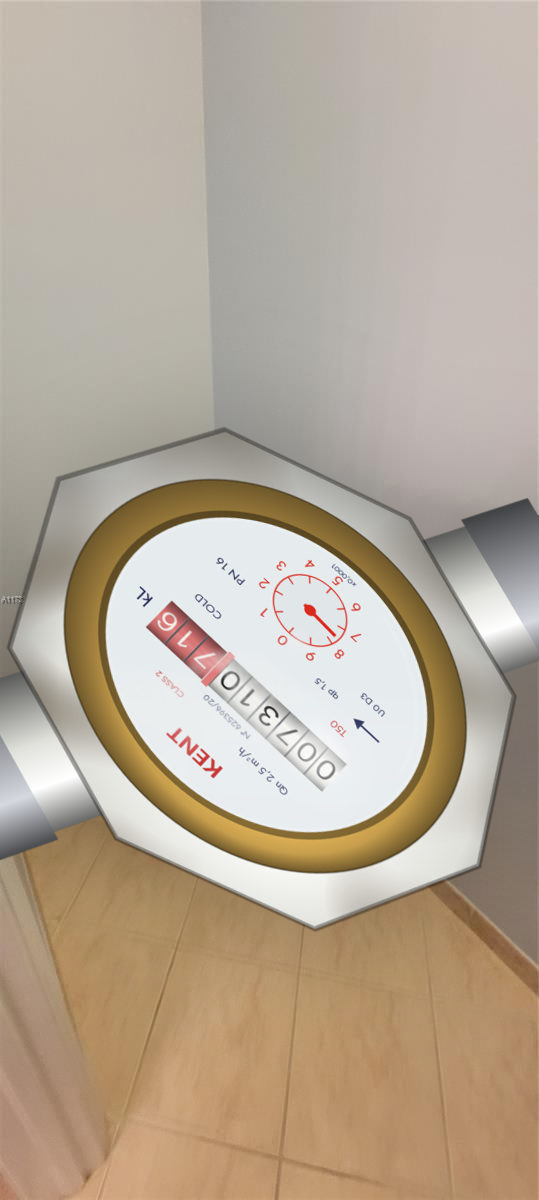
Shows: 7310.7167 kL
